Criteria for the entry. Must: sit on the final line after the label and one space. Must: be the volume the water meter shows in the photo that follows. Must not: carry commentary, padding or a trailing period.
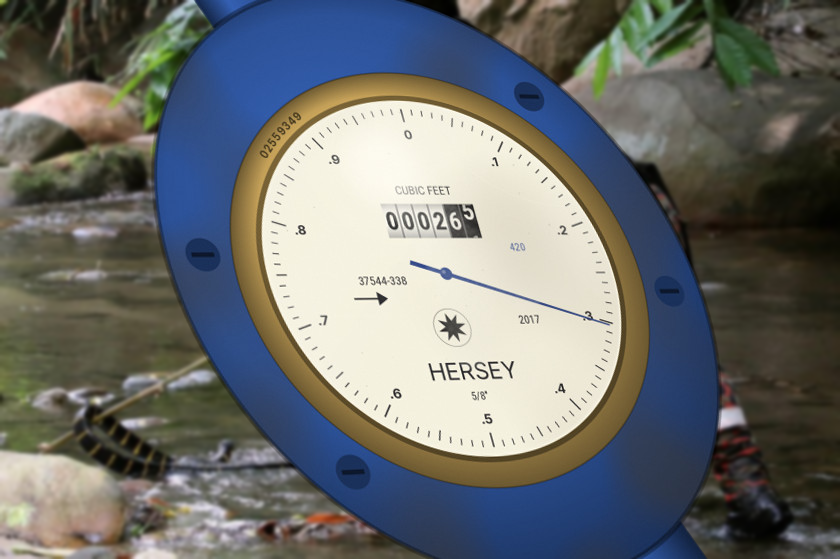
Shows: 265.30 ft³
